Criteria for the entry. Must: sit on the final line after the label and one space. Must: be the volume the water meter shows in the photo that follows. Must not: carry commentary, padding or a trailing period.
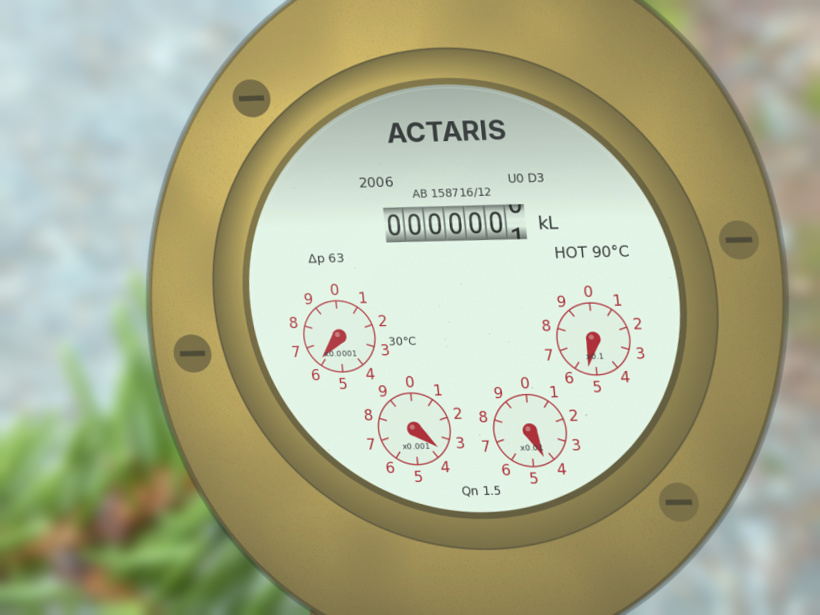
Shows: 0.5436 kL
